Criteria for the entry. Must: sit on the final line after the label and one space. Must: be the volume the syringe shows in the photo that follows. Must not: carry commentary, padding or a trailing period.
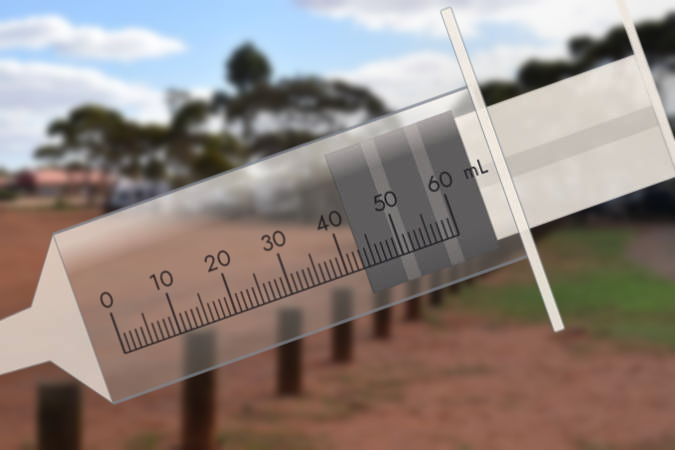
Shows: 43 mL
